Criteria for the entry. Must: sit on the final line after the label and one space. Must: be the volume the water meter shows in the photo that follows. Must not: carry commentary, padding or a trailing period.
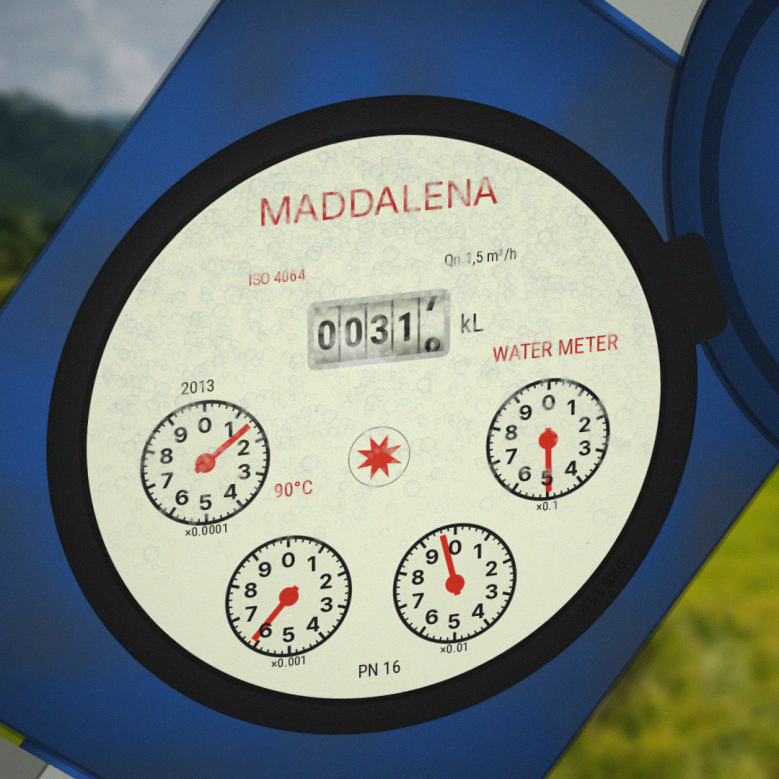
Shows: 317.4961 kL
